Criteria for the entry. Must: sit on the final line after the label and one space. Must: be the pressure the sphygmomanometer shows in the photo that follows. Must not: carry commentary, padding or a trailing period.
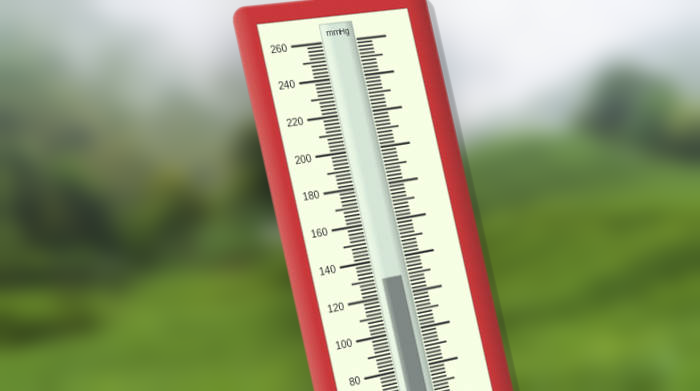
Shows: 130 mmHg
